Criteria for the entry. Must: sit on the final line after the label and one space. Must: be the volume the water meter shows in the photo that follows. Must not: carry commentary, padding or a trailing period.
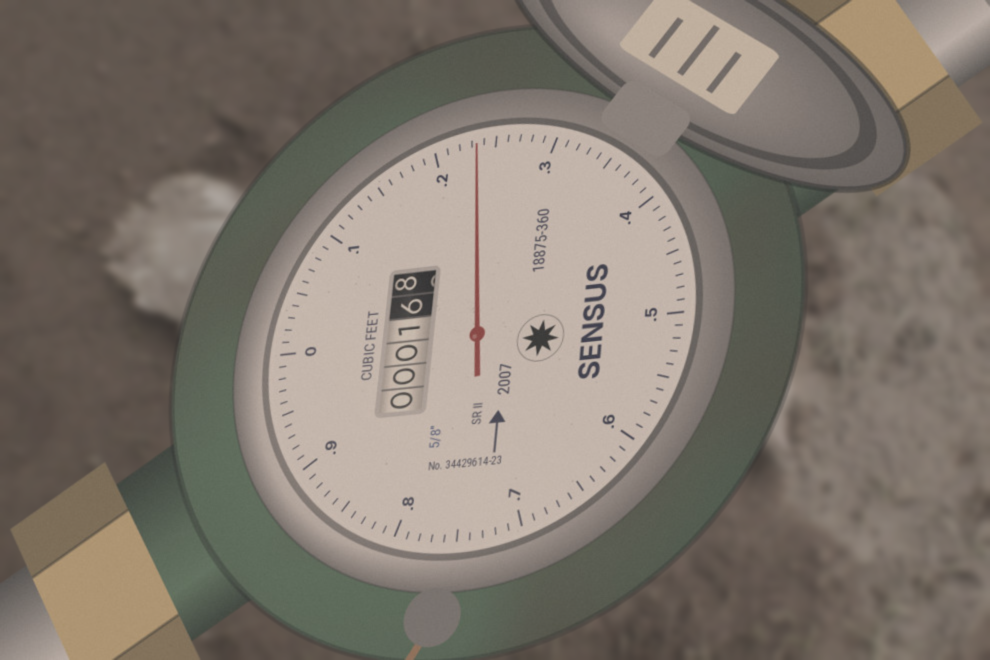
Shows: 168.23 ft³
